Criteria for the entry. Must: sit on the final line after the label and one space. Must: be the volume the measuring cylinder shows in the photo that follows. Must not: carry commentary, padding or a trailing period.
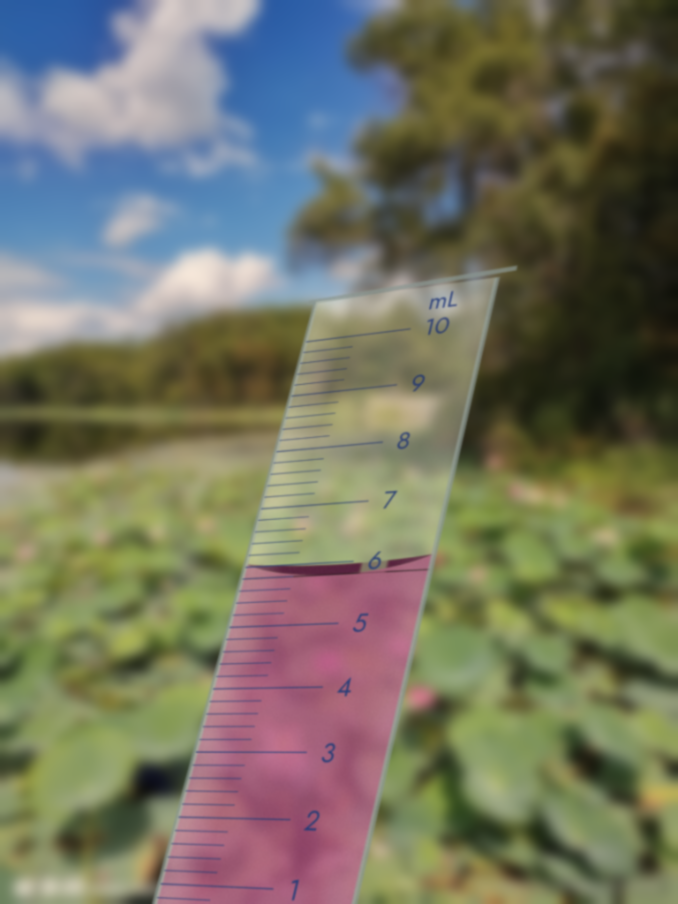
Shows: 5.8 mL
